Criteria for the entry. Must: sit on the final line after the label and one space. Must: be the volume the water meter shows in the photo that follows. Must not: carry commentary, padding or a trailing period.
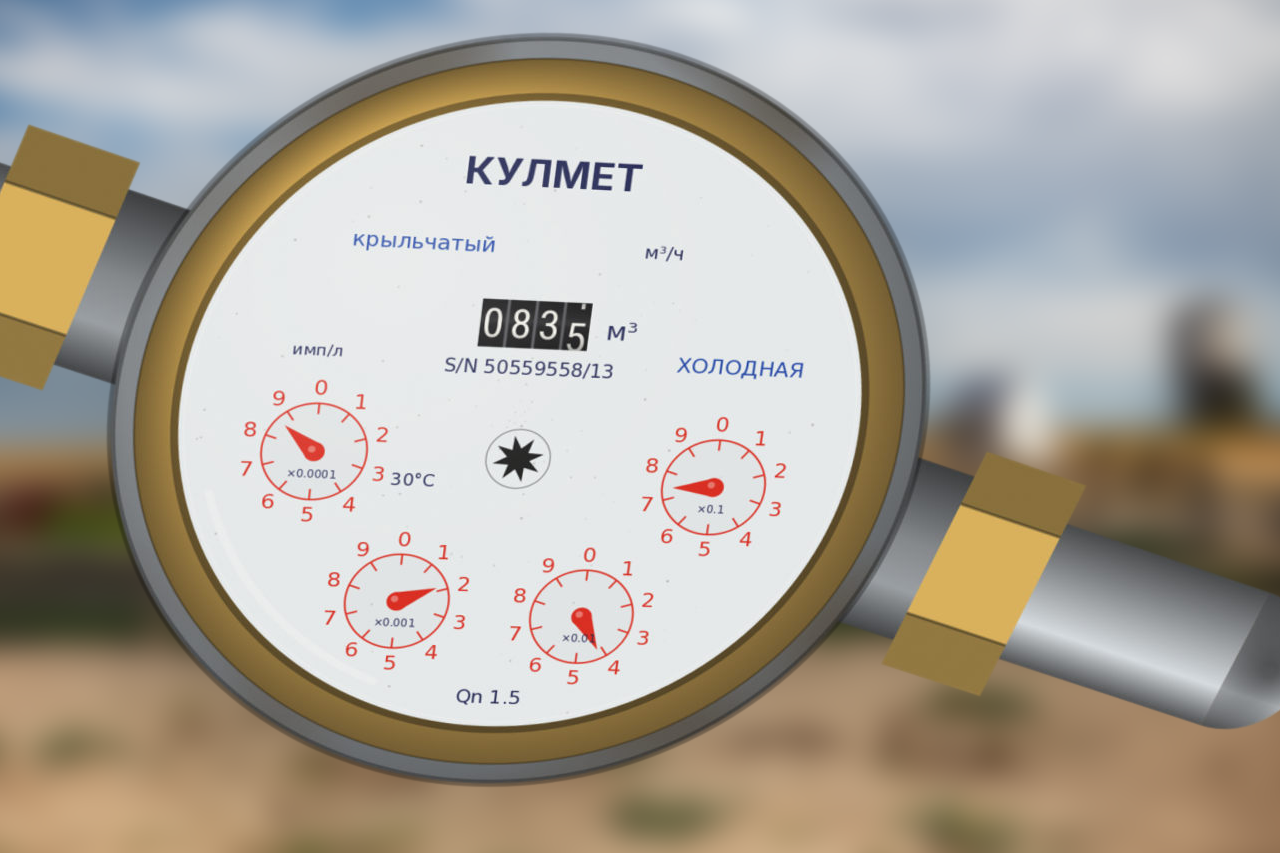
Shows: 834.7418 m³
